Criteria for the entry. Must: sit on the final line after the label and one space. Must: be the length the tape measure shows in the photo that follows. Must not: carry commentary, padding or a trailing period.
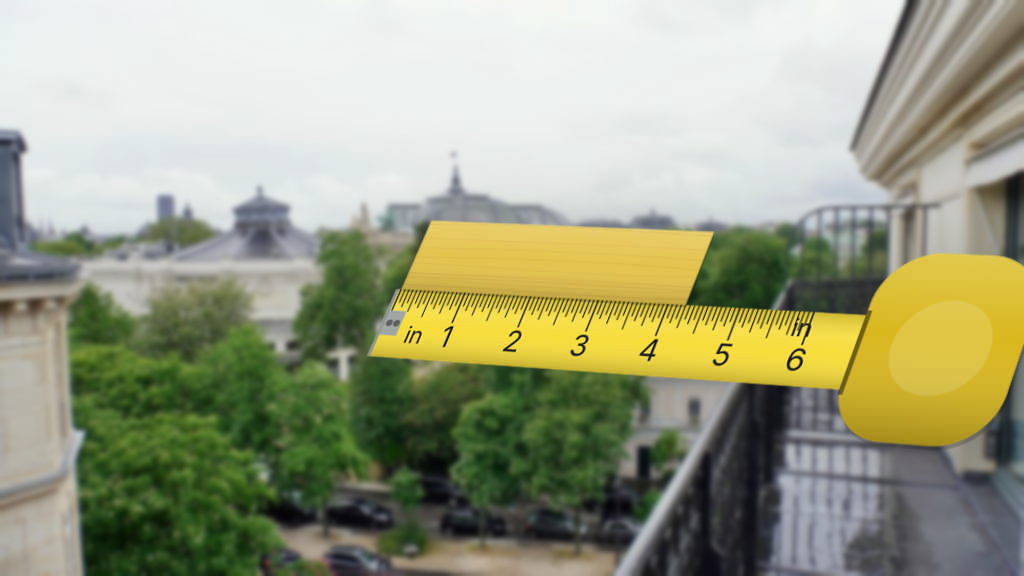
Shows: 4.25 in
